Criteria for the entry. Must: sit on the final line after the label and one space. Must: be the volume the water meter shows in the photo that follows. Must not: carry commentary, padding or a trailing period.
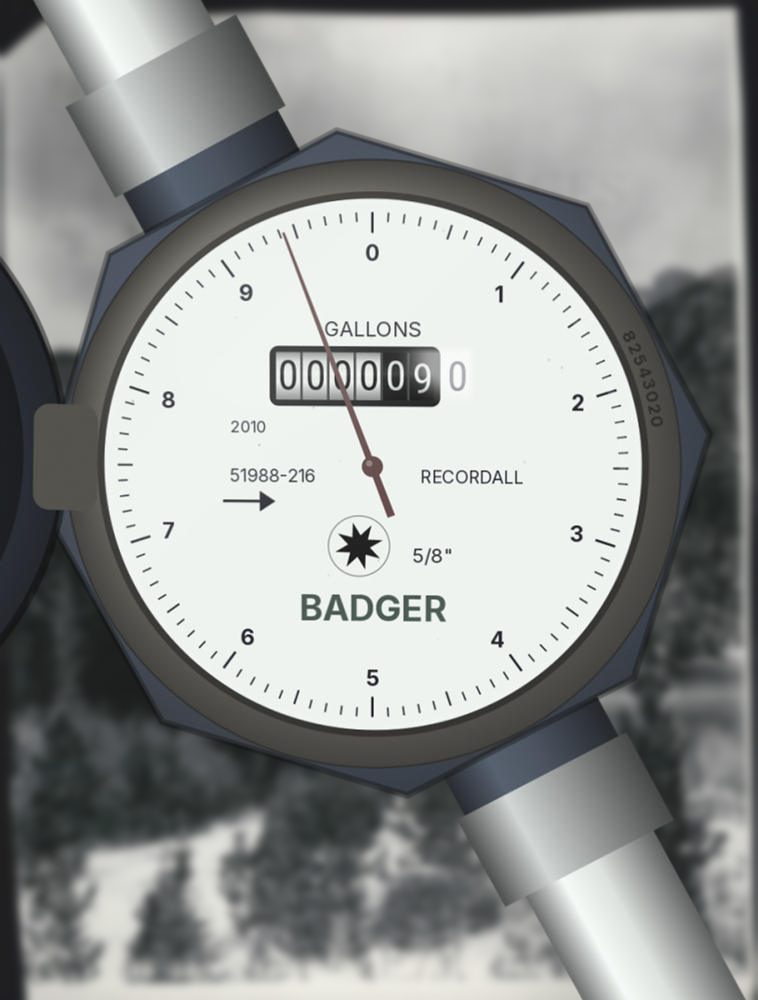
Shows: 89.4 gal
